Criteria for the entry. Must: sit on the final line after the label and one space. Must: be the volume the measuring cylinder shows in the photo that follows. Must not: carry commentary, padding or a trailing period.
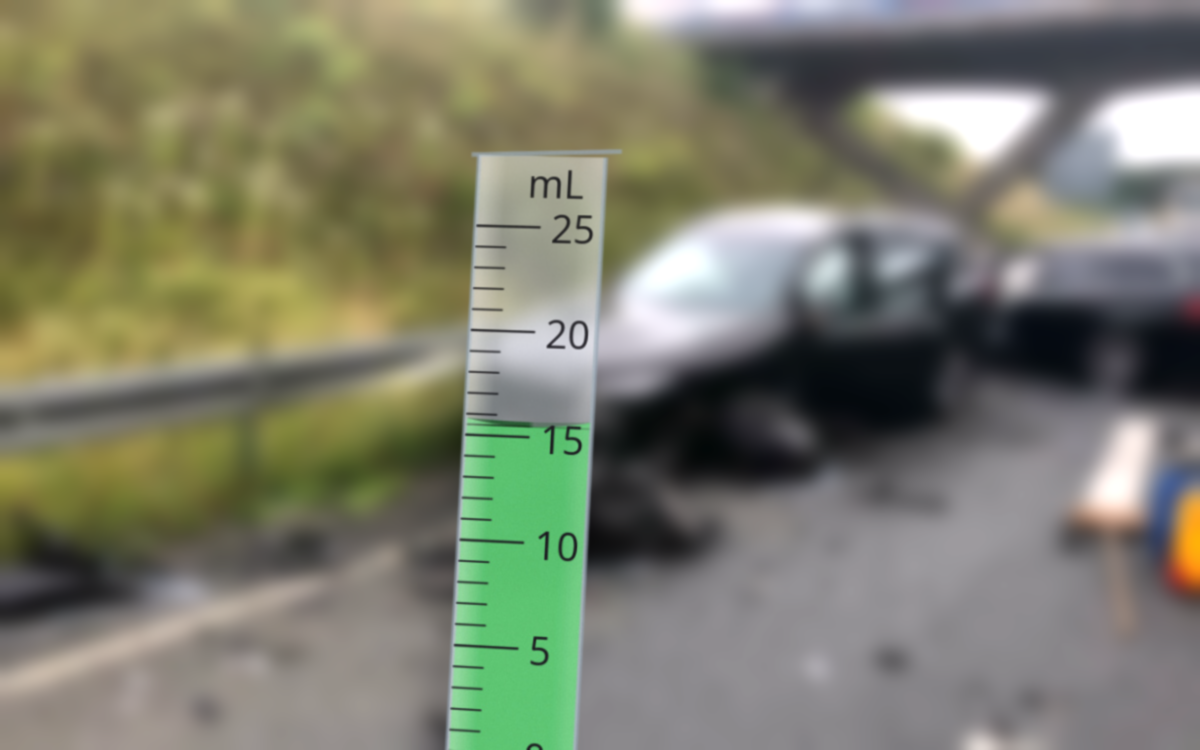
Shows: 15.5 mL
